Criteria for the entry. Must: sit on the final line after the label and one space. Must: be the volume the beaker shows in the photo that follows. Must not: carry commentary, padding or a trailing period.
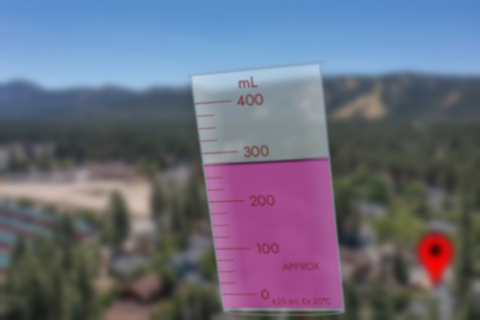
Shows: 275 mL
